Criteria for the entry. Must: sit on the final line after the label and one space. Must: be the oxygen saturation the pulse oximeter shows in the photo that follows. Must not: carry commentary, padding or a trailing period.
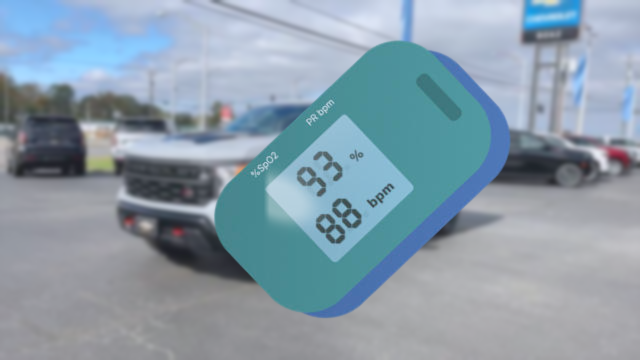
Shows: 93 %
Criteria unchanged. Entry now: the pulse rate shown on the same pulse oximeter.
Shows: 88 bpm
